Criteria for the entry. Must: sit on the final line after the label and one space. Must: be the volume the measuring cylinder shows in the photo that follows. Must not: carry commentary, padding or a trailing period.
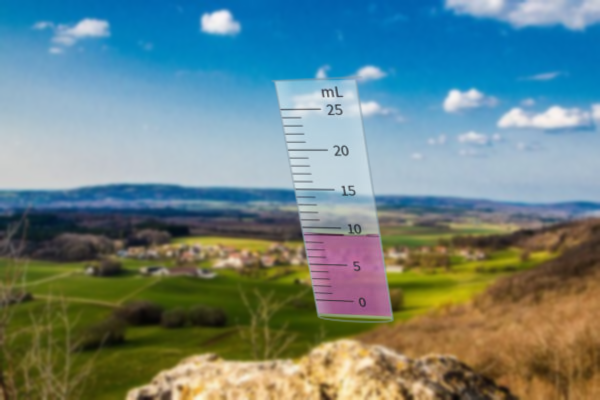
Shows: 9 mL
